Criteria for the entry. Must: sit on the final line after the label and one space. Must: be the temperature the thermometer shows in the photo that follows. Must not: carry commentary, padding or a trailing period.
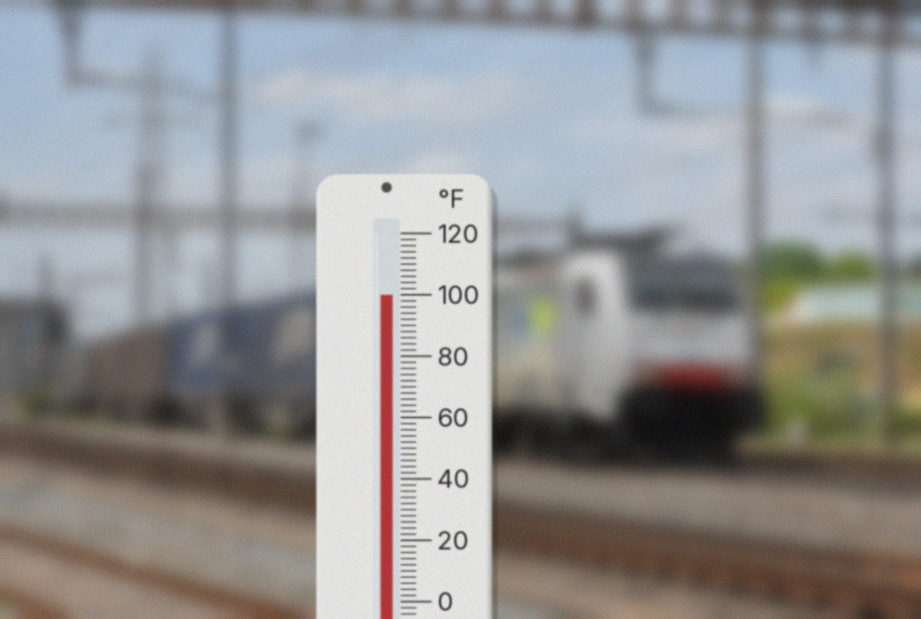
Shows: 100 °F
